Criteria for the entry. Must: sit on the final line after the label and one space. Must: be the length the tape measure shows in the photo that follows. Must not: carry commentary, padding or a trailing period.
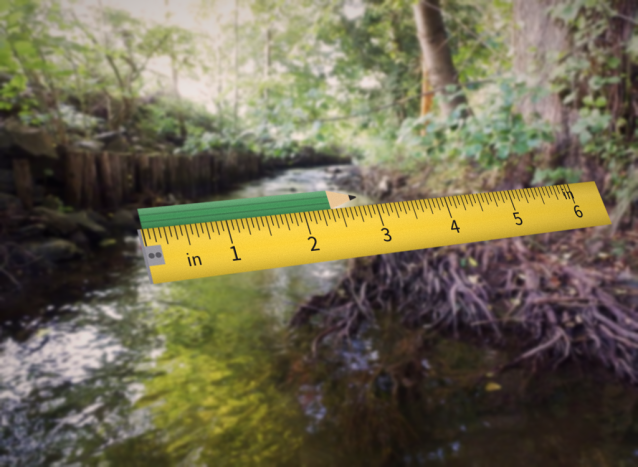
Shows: 2.75 in
